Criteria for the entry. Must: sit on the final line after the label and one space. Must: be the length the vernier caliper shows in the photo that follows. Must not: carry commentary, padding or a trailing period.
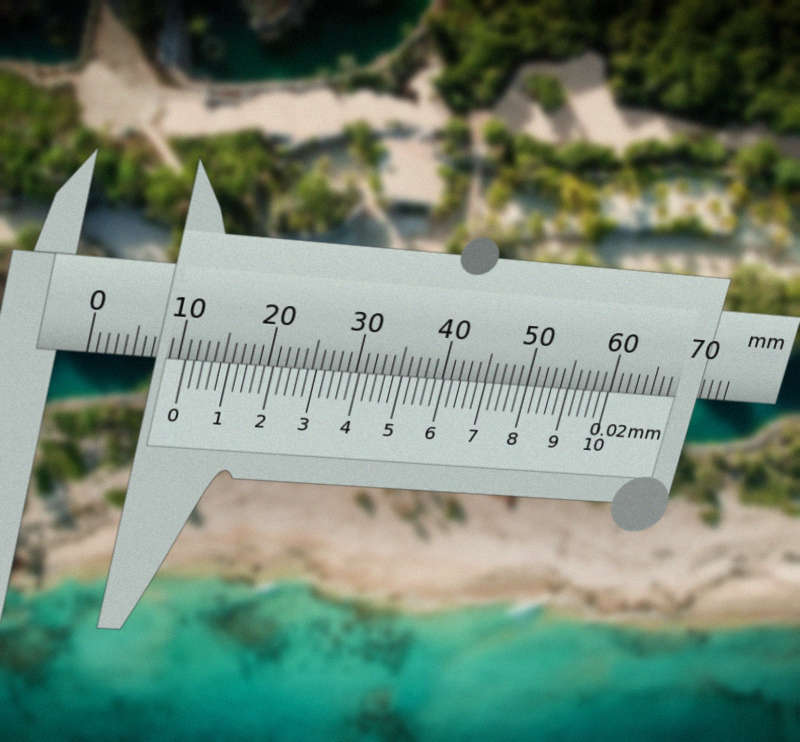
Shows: 10.8 mm
